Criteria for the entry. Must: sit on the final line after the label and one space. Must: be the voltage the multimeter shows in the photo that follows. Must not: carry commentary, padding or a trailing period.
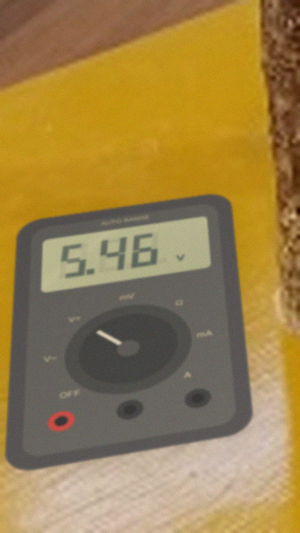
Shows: 5.46 V
